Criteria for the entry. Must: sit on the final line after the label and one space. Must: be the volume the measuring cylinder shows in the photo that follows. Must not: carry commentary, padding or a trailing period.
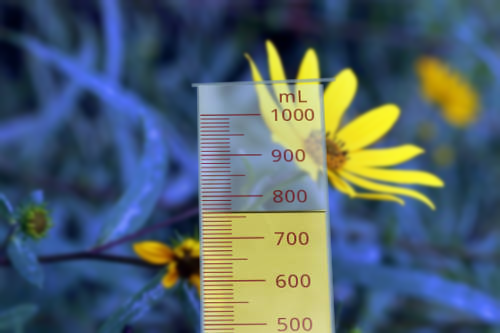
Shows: 760 mL
